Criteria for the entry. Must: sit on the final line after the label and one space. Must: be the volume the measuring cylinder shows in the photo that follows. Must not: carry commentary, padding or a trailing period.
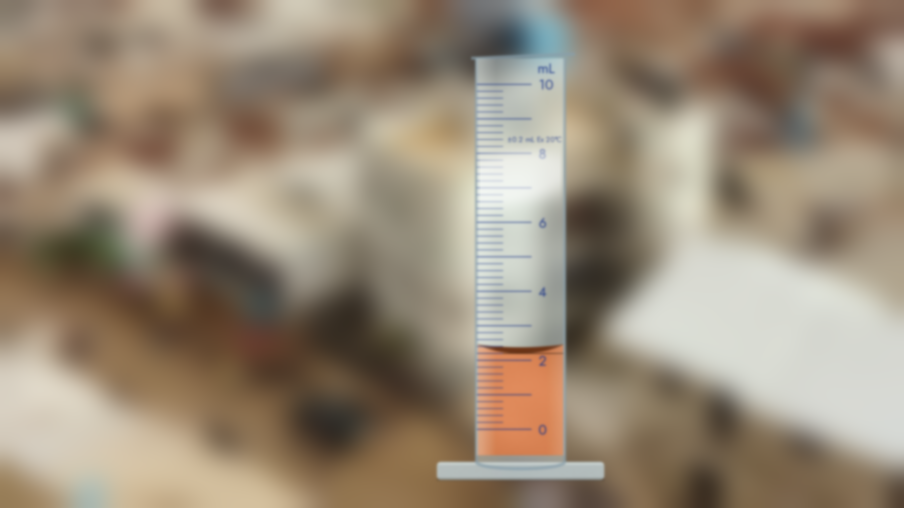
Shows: 2.2 mL
